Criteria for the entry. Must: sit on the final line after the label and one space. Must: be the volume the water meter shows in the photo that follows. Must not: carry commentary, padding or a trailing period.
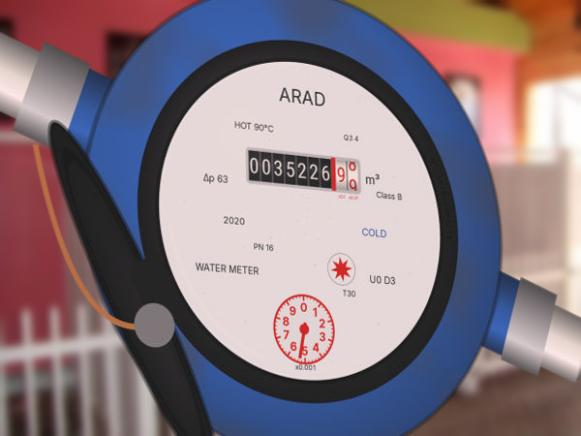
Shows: 35226.985 m³
